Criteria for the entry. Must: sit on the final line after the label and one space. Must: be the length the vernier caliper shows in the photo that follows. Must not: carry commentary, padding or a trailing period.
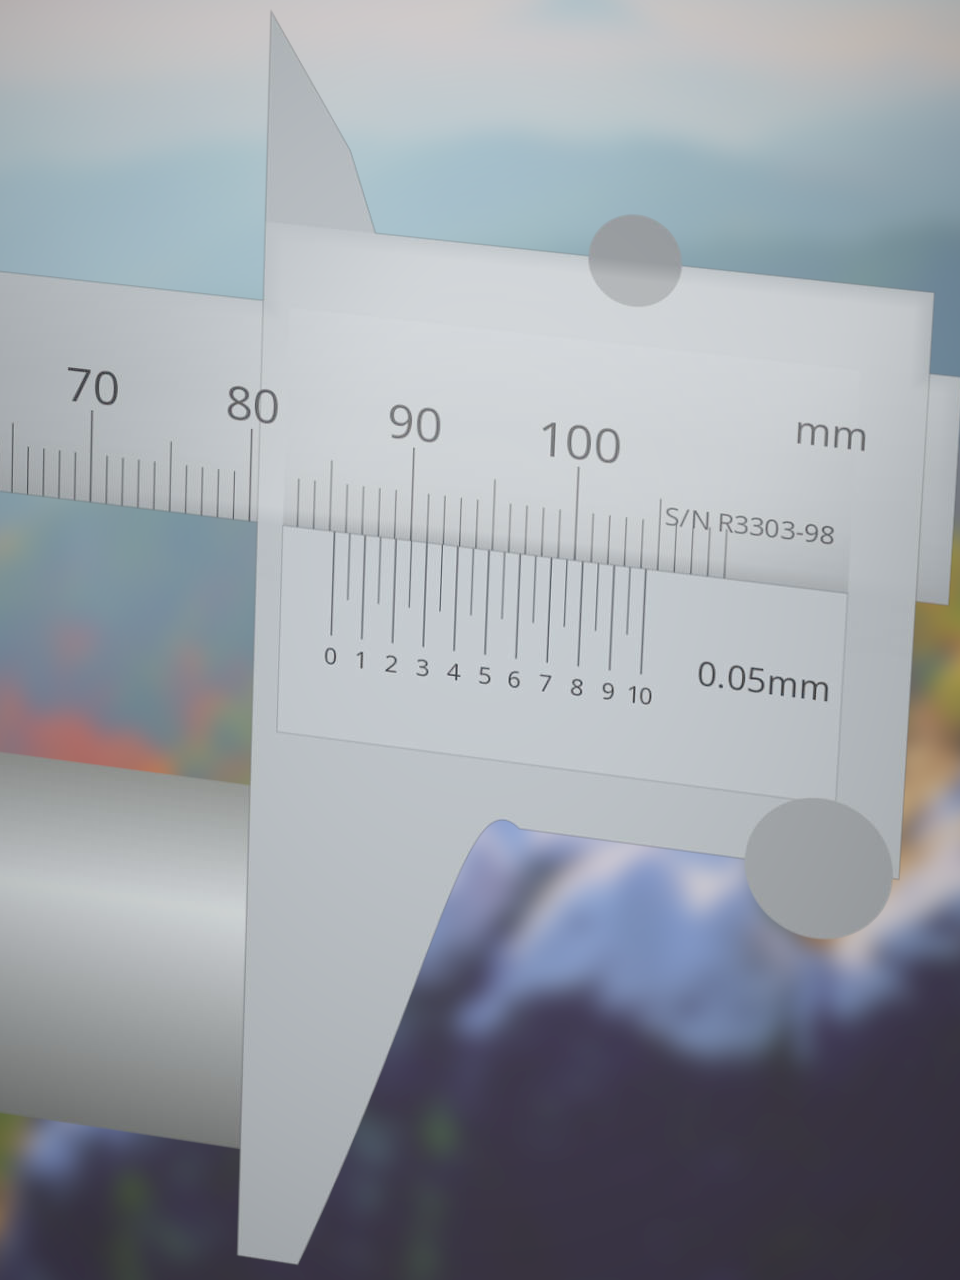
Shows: 85.3 mm
